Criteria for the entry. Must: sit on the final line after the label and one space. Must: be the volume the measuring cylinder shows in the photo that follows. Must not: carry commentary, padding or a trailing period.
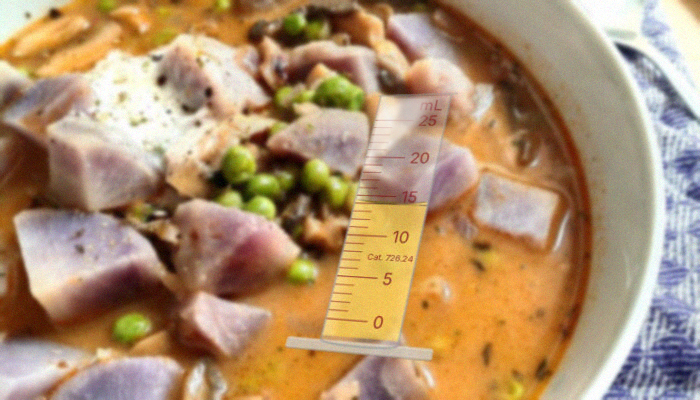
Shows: 14 mL
